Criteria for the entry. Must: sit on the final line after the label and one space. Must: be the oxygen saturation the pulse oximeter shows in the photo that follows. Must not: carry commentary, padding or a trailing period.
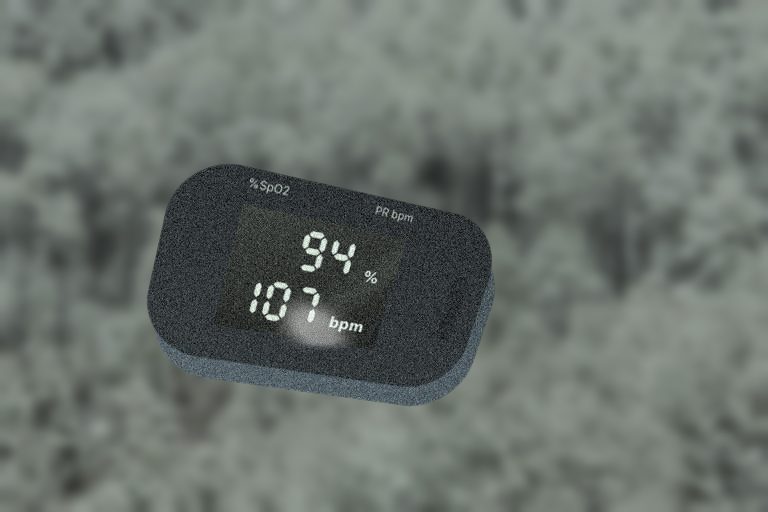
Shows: 94 %
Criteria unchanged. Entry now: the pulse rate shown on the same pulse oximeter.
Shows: 107 bpm
